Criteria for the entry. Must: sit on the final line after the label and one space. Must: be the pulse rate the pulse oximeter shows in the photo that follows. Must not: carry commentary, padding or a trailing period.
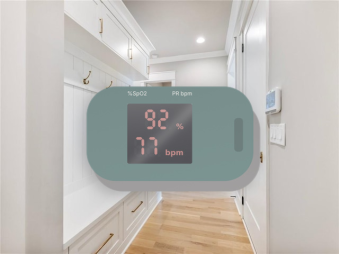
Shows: 77 bpm
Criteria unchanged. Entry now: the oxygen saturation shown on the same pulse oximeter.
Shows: 92 %
